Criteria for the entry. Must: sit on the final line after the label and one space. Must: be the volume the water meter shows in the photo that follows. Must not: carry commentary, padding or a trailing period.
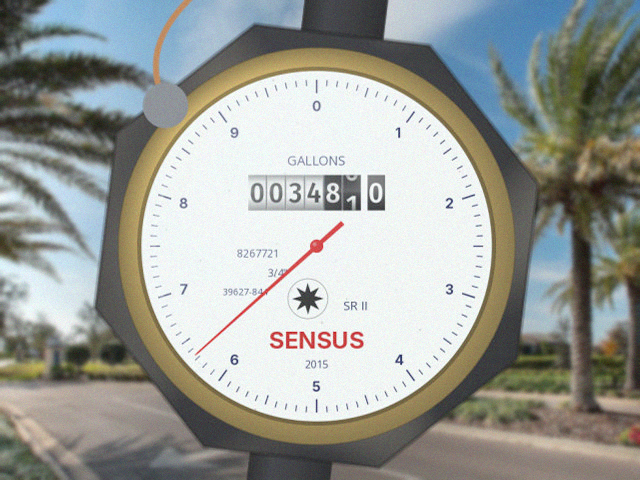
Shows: 34806.3 gal
